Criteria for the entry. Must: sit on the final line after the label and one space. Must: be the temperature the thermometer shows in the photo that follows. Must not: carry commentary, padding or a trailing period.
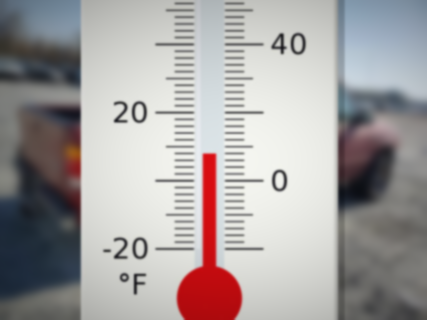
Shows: 8 °F
